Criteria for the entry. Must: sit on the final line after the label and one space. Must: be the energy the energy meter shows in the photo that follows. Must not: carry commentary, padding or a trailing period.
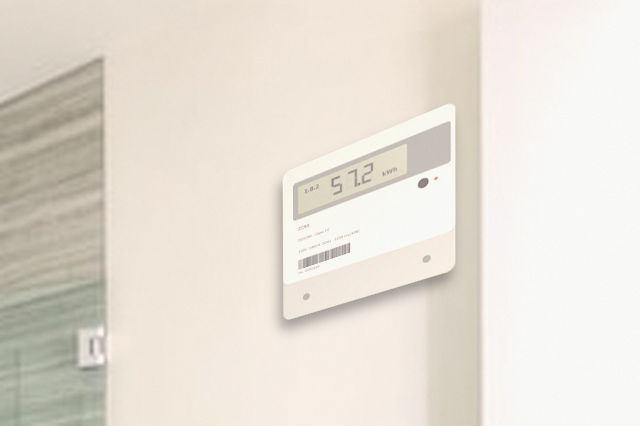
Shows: 57.2 kWh
